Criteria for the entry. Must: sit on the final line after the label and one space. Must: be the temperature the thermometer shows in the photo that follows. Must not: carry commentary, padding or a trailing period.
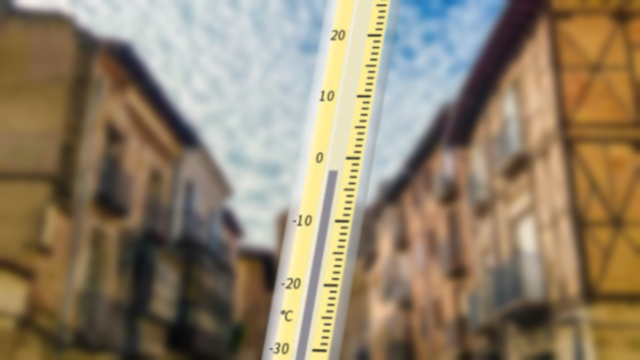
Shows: -2 °C
